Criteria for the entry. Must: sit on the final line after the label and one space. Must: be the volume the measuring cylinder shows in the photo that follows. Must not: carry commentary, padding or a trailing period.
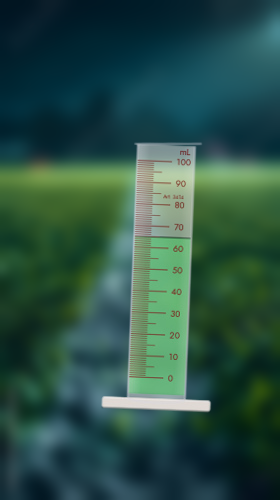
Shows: 65 mL
